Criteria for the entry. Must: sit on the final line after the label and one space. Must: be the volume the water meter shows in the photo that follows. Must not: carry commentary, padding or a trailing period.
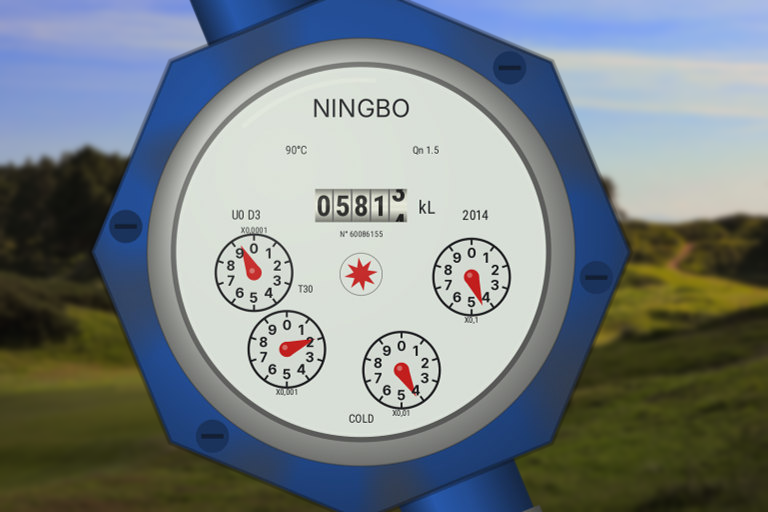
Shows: 5813.4419 kL
